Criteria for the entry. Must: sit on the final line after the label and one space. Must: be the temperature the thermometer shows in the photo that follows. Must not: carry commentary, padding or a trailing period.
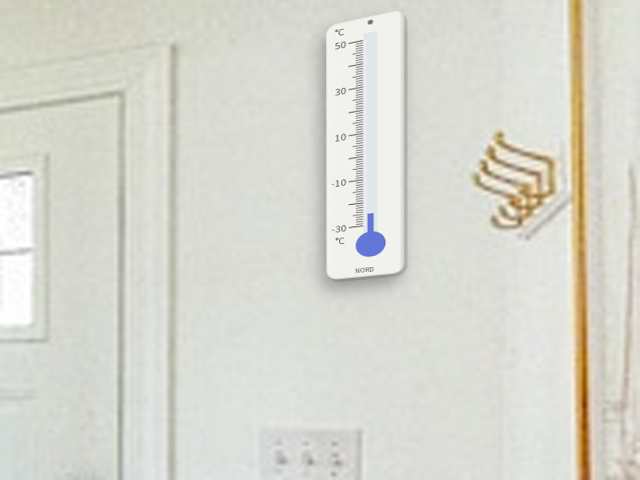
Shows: -25 °C
